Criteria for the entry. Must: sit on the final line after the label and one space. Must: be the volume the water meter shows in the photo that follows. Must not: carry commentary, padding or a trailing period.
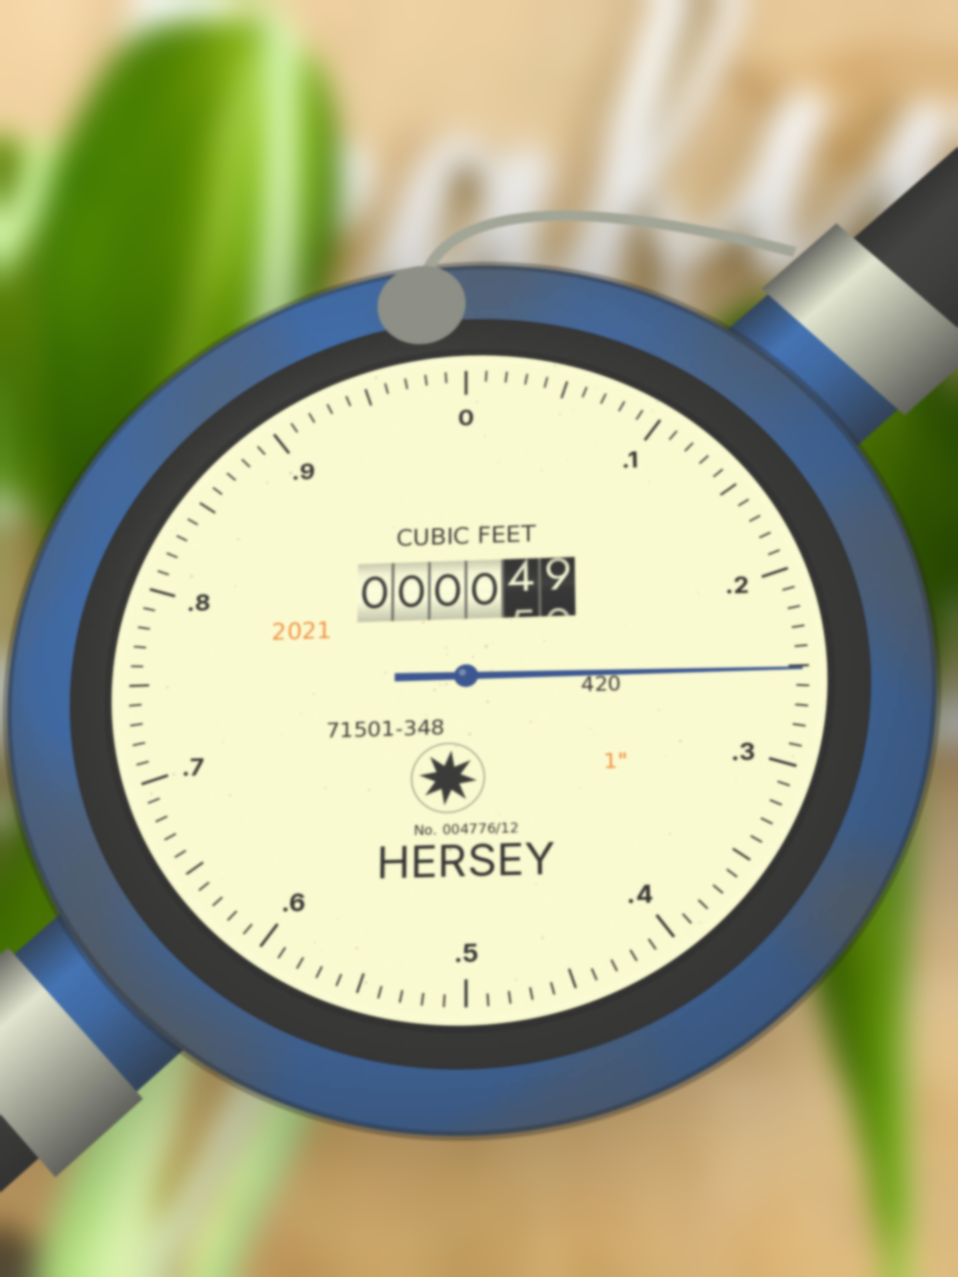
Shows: 49.25 ft³
